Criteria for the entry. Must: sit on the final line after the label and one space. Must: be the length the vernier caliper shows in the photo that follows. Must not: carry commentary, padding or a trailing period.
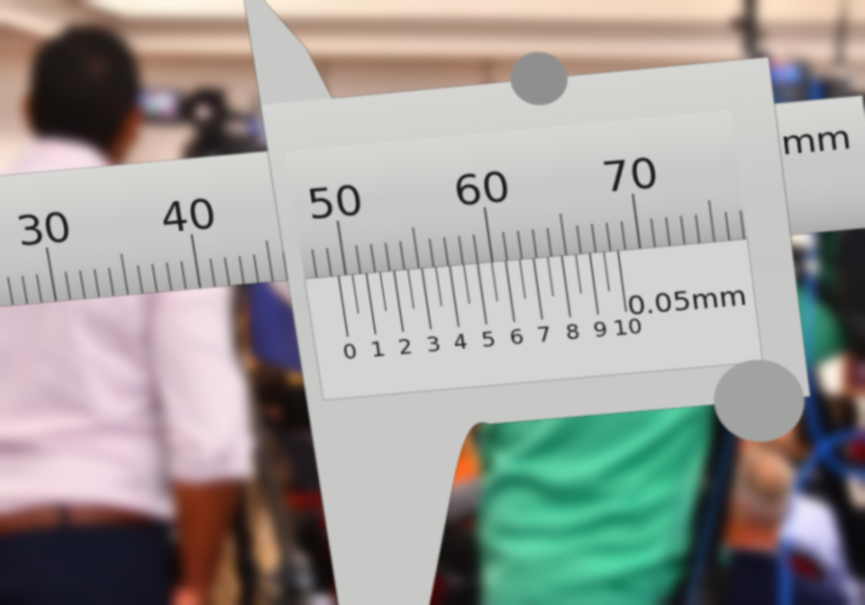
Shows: 49.5 mm
